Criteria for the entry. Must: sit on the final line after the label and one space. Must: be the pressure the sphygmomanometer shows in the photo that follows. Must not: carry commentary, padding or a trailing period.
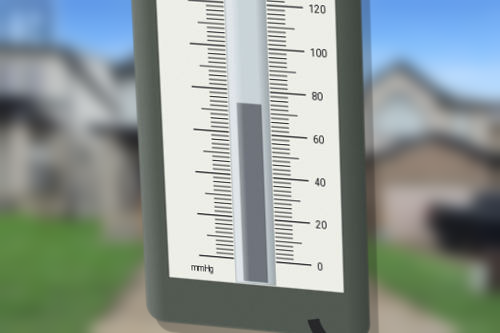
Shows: 74 mmHg
